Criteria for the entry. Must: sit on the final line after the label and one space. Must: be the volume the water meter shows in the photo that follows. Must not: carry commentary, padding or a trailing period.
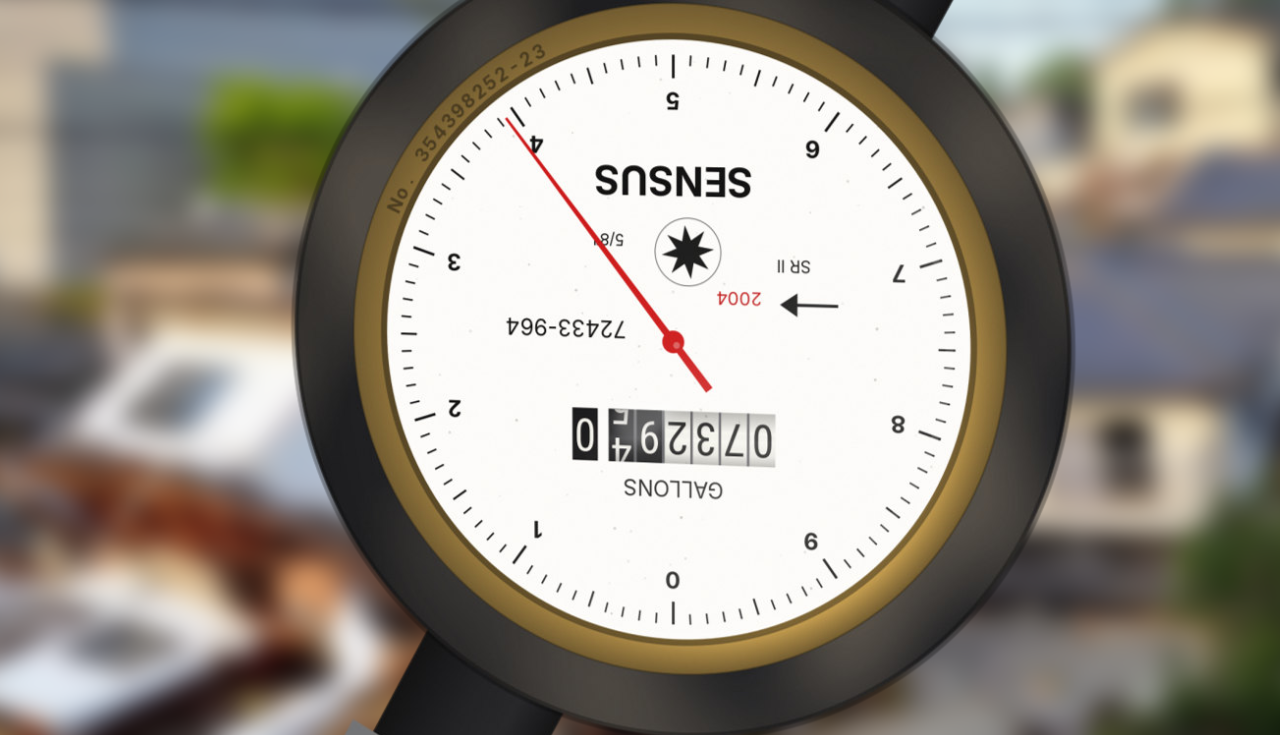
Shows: 732943.9 gal
